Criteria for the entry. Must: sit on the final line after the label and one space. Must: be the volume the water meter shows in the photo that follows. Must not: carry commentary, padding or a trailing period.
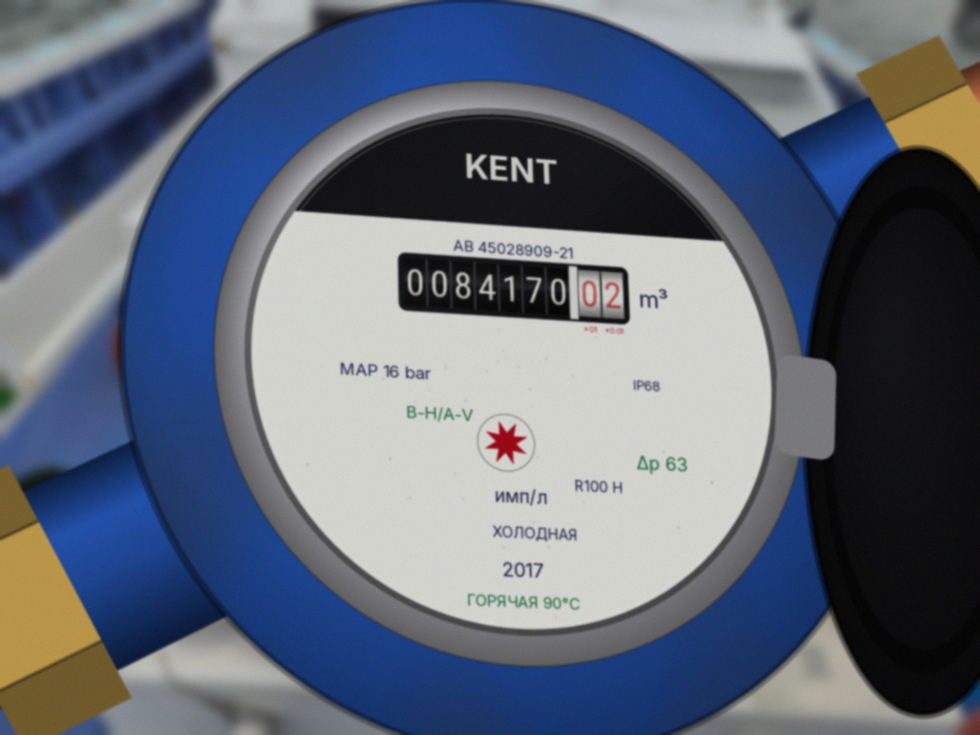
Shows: 84170.02 m³
